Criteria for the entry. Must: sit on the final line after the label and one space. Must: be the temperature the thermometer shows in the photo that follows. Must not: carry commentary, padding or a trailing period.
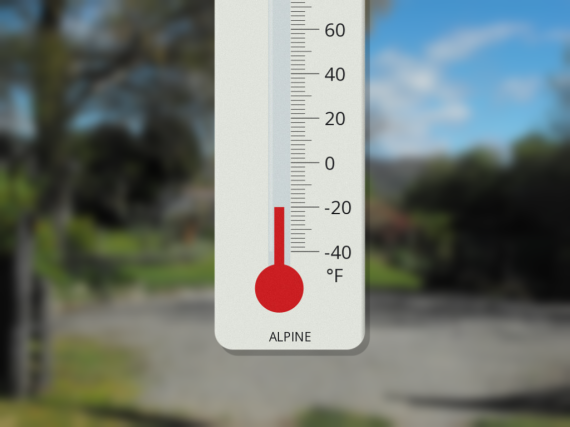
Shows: -20 °F
